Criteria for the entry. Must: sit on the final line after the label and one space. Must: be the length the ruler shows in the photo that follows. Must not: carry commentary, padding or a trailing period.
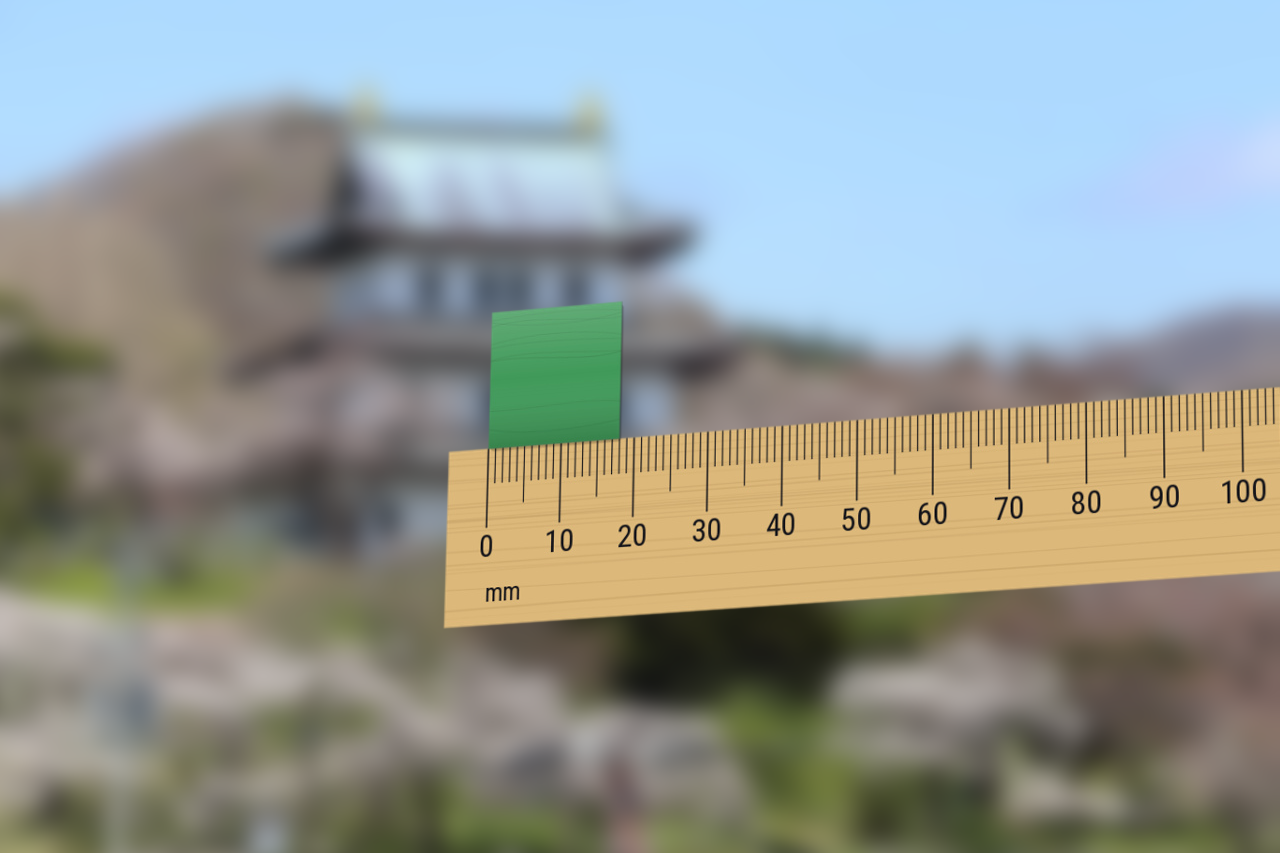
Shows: 18 mm
